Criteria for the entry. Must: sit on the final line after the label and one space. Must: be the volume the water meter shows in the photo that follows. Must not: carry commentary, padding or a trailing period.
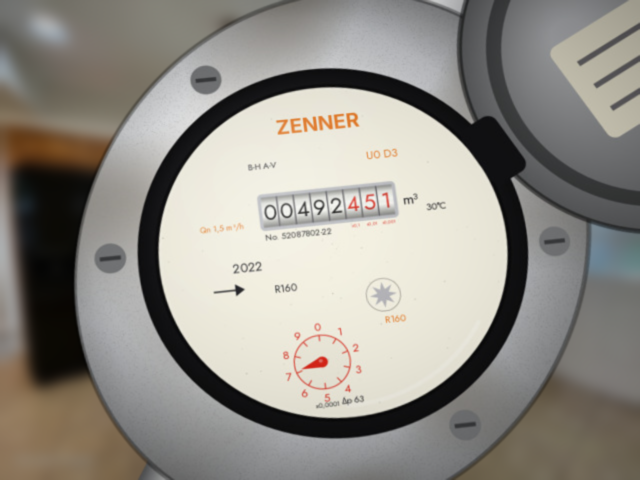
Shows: 492.4517 m³
